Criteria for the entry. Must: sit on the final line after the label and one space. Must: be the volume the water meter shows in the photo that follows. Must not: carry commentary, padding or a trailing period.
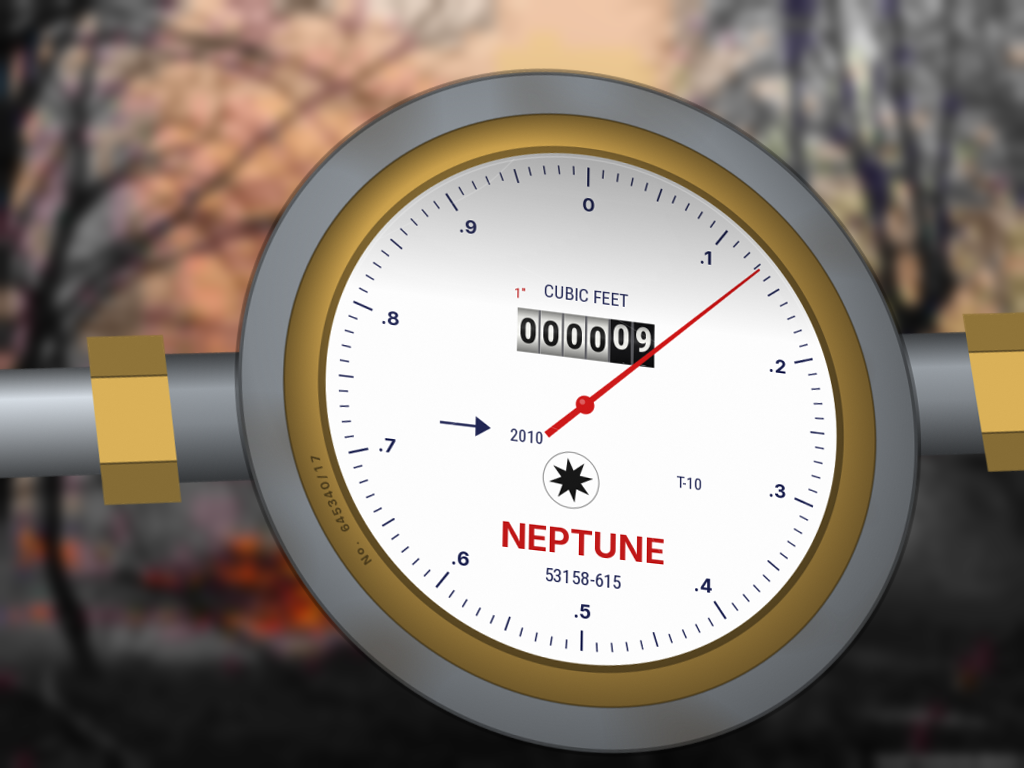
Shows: 9.13 ft³
